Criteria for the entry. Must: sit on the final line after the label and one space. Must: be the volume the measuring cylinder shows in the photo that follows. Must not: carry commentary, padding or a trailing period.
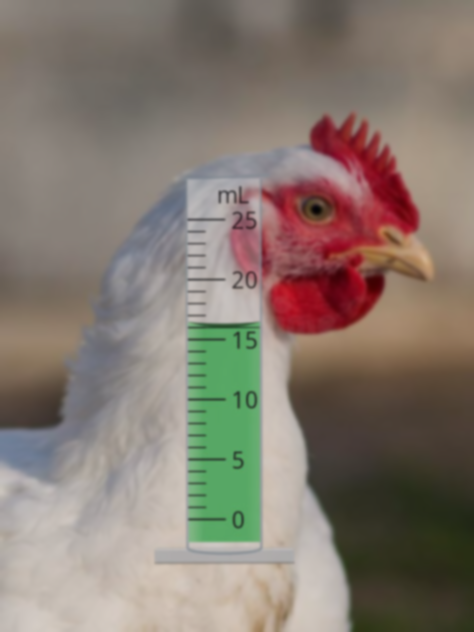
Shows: 16 mL
